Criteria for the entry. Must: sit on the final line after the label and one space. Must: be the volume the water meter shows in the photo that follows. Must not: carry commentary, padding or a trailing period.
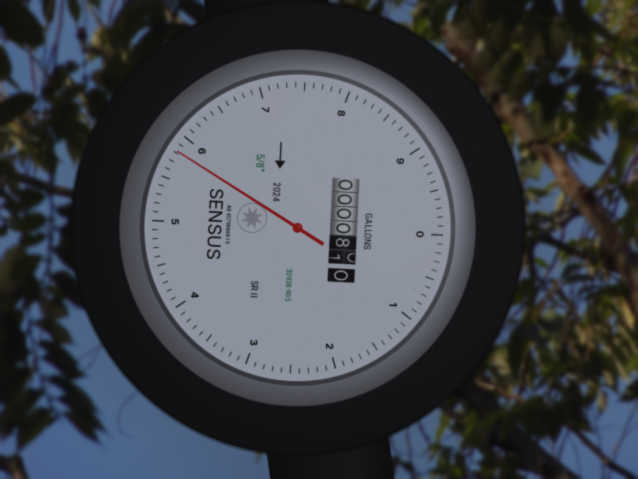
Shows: 805.8 gal
